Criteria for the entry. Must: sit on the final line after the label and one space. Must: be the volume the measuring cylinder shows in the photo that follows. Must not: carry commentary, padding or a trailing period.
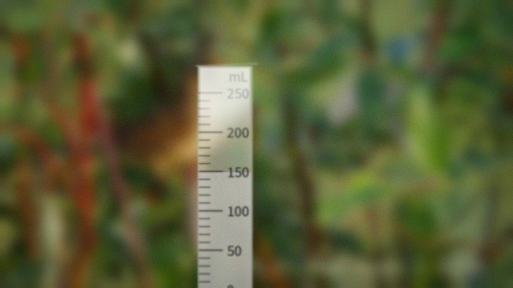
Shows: 150 mL
